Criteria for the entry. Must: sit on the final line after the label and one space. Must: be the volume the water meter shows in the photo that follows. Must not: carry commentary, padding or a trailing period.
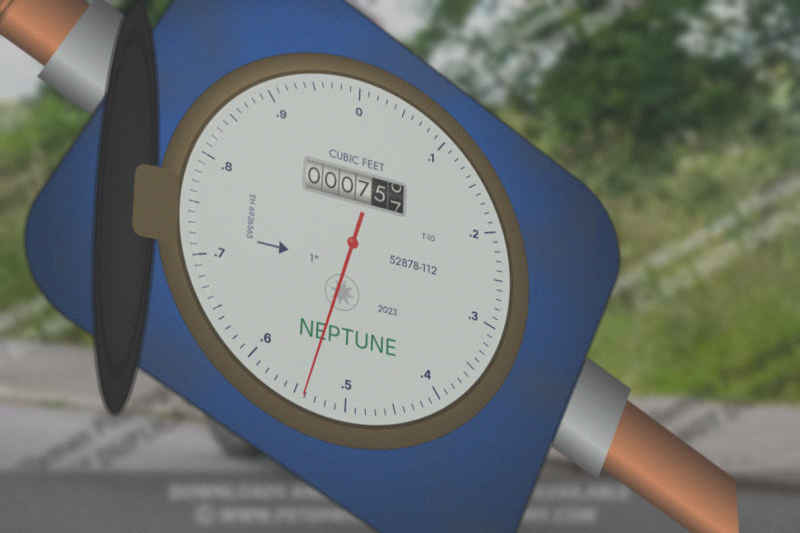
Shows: 756.54 ft³
